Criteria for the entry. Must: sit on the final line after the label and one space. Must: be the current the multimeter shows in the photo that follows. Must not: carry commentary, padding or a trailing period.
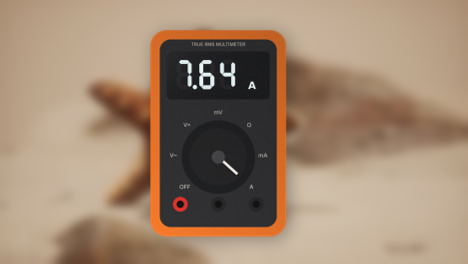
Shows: 7.64 A
